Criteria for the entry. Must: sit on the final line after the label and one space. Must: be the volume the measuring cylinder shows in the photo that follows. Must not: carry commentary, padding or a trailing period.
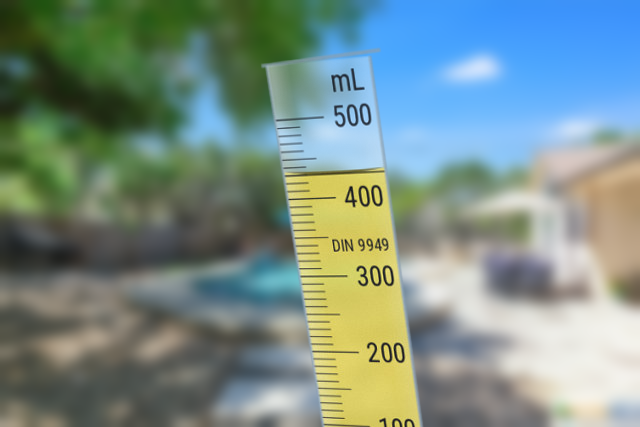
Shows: 430 mL
